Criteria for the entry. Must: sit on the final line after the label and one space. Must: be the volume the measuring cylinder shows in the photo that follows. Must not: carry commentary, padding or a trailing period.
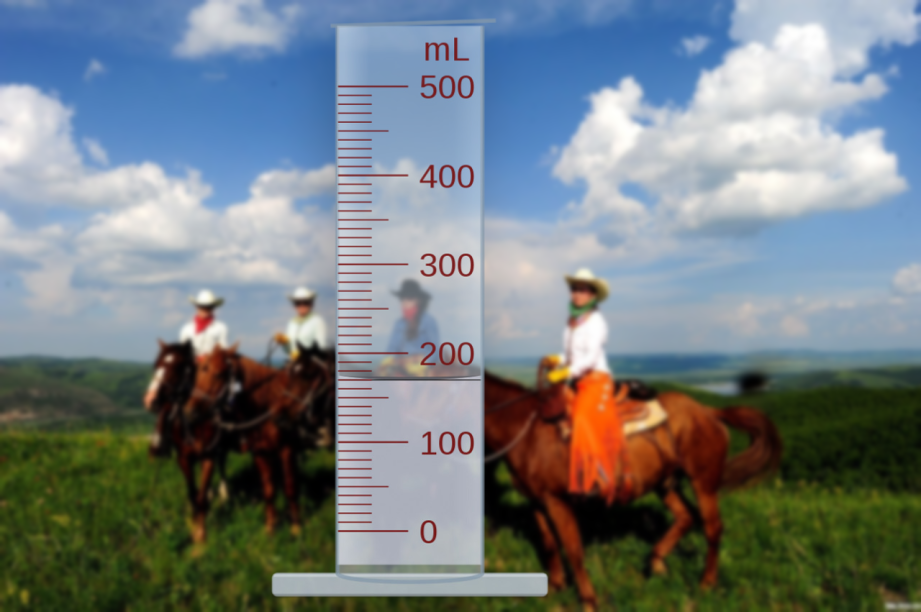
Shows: 170 mL
